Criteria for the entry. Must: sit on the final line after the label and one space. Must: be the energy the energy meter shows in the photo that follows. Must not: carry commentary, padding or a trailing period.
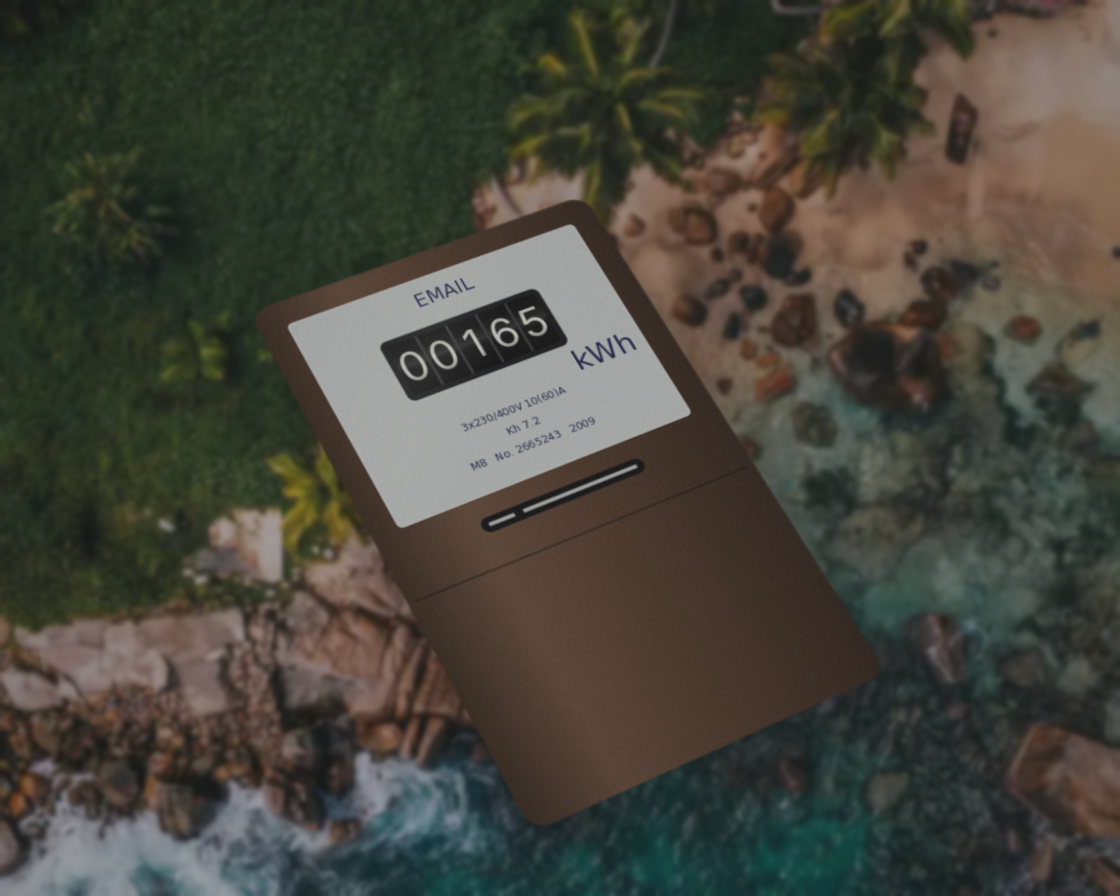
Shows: 165 kWh
